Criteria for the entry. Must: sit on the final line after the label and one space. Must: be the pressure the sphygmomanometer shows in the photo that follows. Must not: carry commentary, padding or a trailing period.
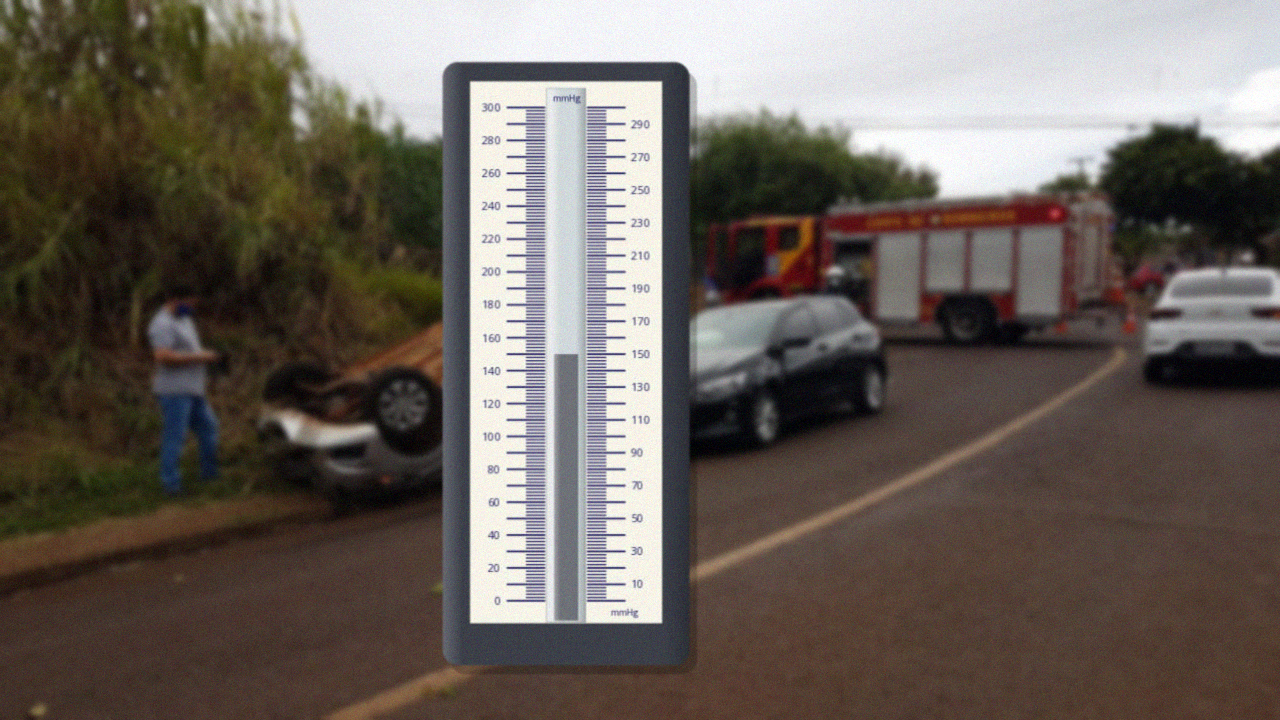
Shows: 150 mmHg
